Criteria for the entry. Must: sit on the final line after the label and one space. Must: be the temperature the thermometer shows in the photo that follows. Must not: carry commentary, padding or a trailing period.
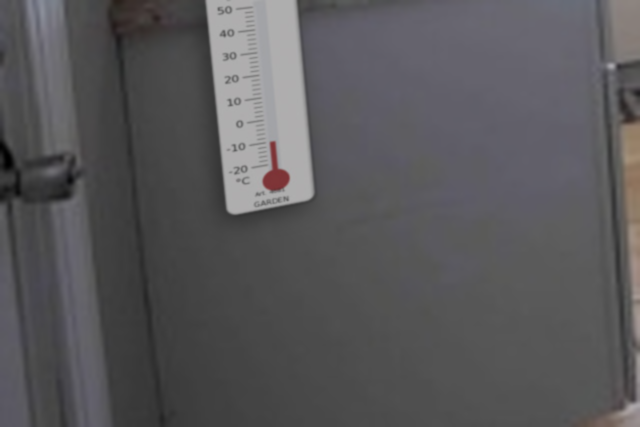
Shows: -10 °C
